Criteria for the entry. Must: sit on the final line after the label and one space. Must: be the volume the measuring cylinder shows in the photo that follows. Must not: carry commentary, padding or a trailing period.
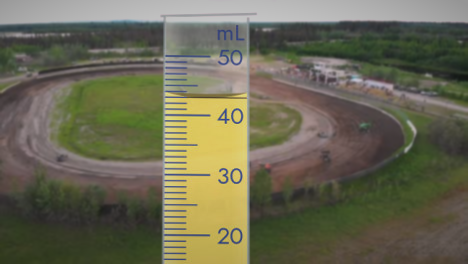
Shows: 43 mL
